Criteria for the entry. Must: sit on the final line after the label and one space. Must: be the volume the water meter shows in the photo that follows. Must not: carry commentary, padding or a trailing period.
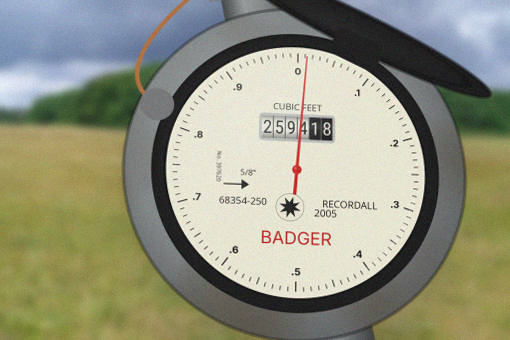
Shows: 259418.01 ft³
